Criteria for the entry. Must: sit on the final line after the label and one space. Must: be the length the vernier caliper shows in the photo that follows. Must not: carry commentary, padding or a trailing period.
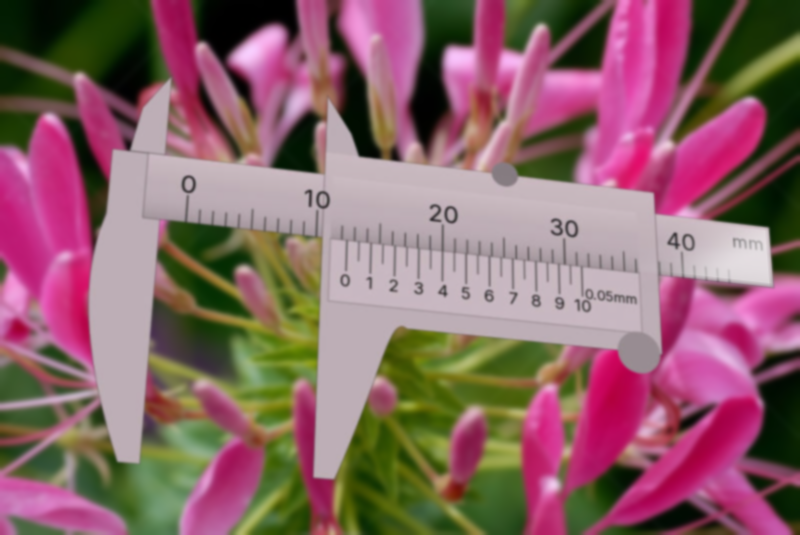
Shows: 12.4 mm
